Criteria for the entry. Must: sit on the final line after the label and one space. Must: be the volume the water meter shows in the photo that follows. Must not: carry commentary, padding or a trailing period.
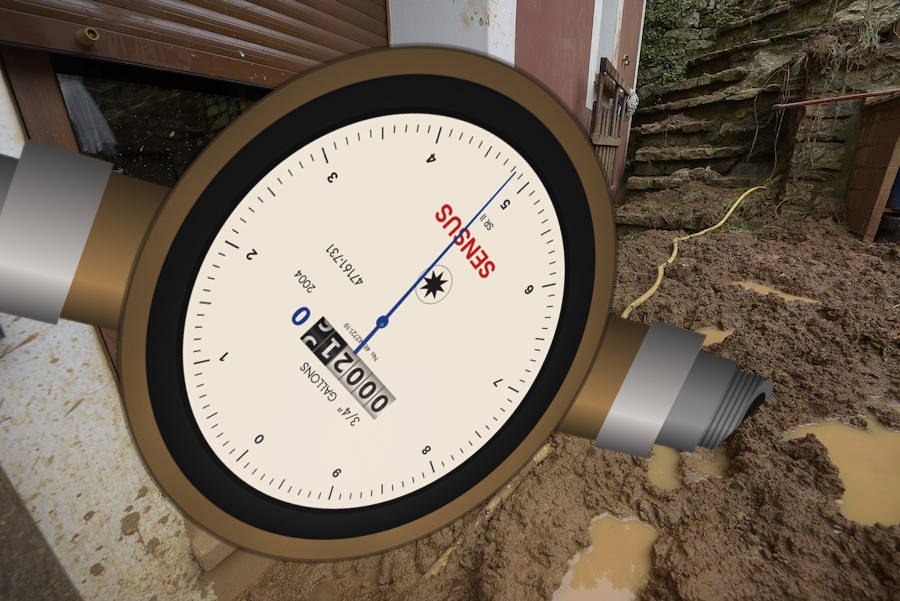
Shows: 2154.8 gal
